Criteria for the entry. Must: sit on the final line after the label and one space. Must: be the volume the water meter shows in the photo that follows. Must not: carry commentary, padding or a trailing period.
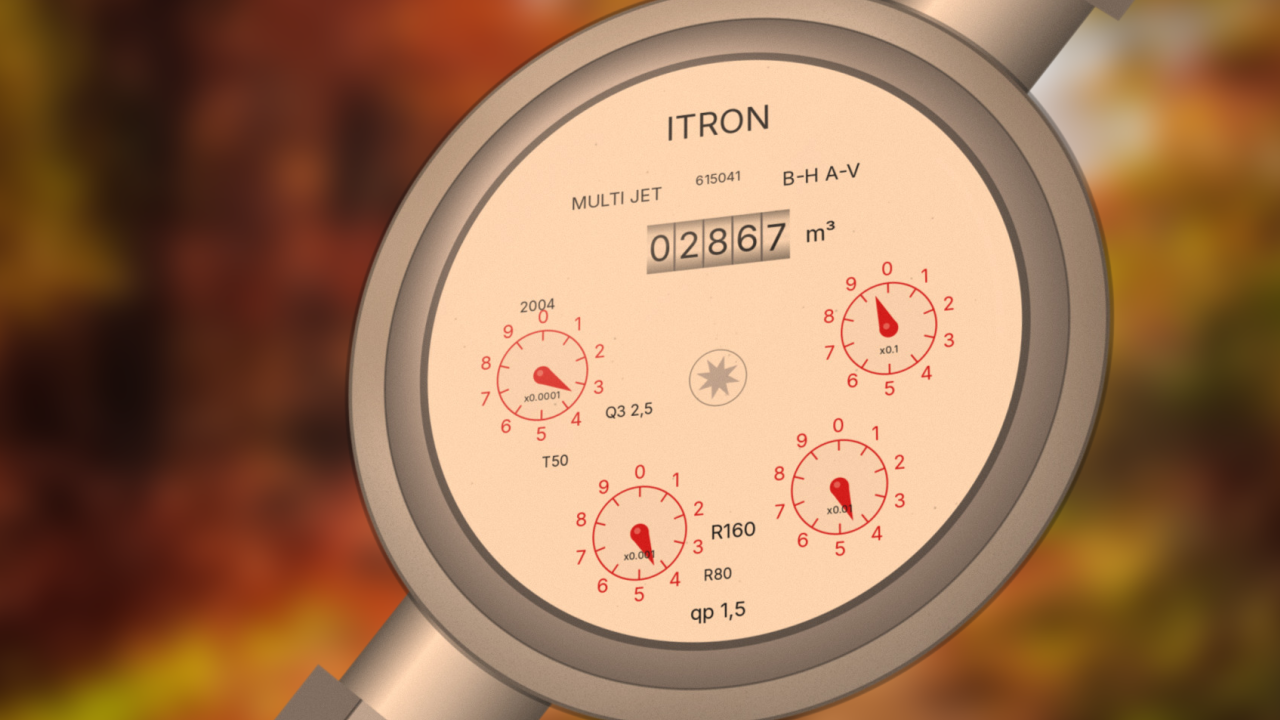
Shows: 2866.9443 m³
